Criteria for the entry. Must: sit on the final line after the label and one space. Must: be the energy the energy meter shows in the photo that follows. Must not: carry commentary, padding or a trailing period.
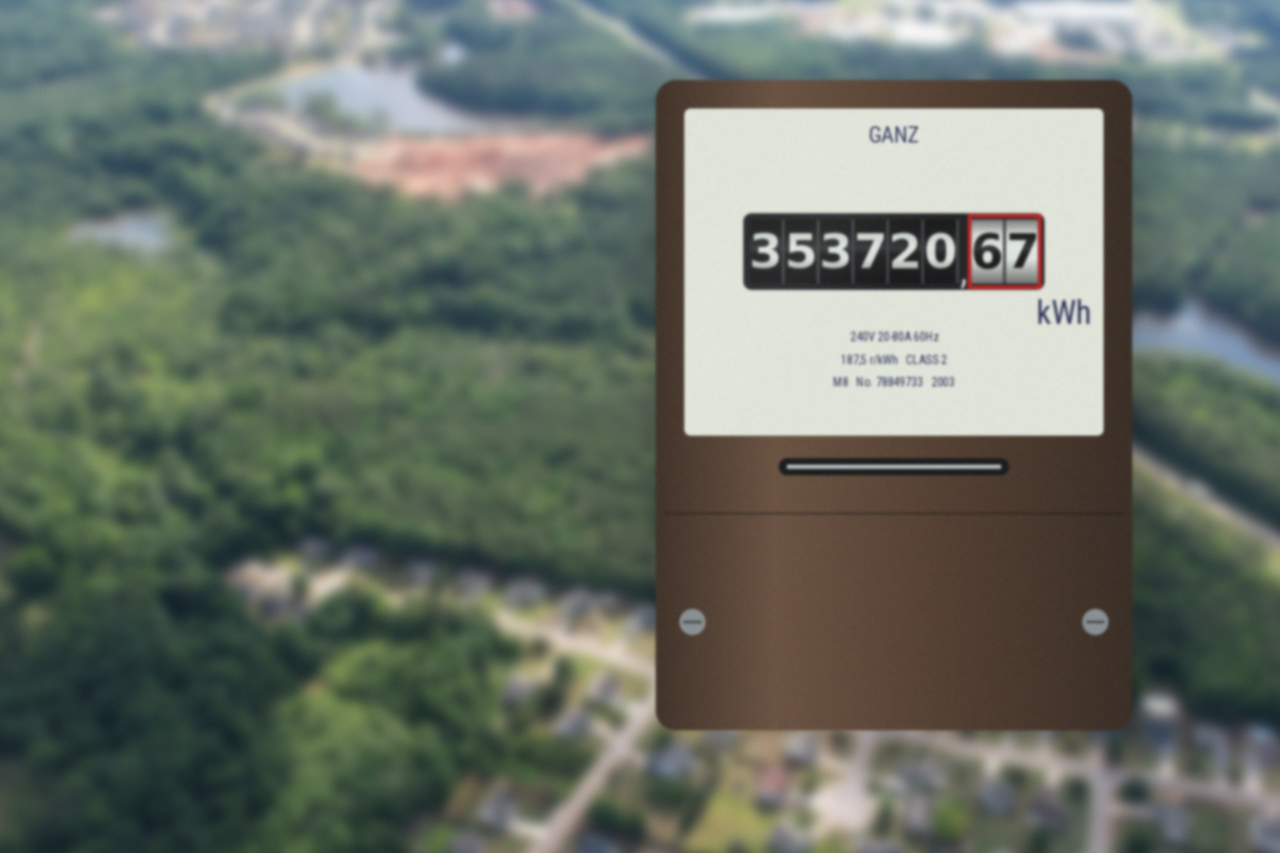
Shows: 353720.67 kWh
